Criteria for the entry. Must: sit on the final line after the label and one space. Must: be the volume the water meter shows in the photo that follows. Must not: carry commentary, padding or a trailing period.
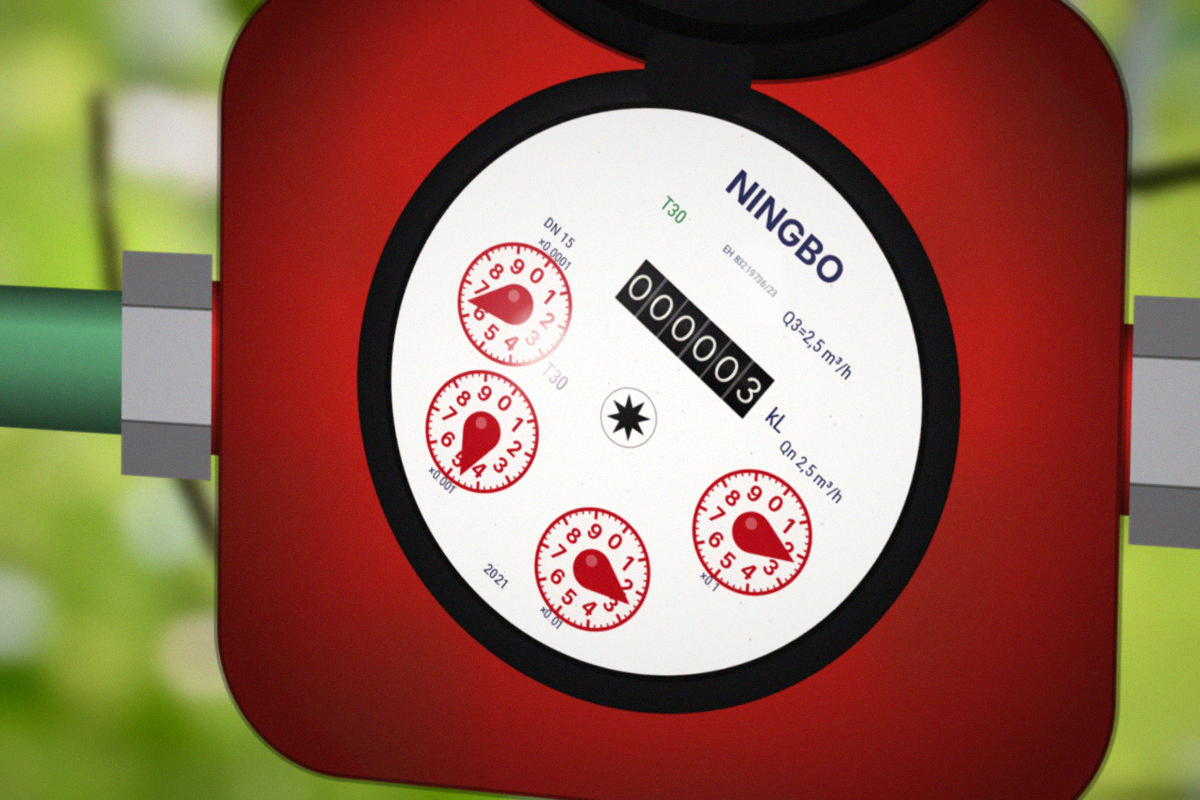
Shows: 3.2246 kL
